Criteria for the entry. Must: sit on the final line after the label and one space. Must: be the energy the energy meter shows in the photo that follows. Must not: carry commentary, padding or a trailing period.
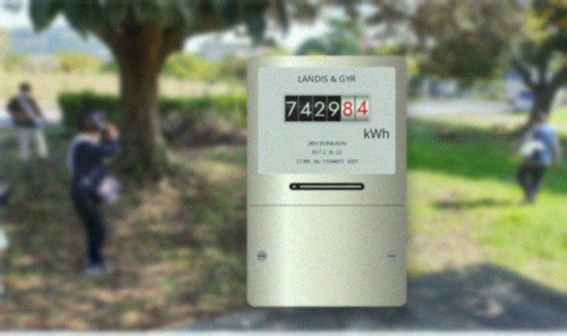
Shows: 7429.84 kWh
